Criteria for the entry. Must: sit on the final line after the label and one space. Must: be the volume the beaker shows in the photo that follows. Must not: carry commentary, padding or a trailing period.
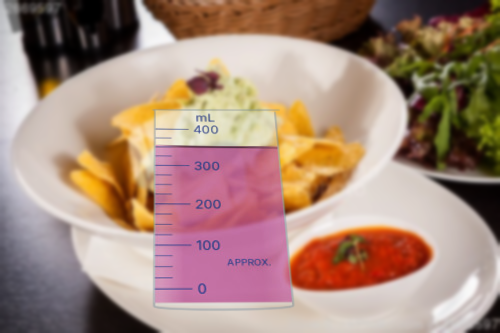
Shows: 350 mL
